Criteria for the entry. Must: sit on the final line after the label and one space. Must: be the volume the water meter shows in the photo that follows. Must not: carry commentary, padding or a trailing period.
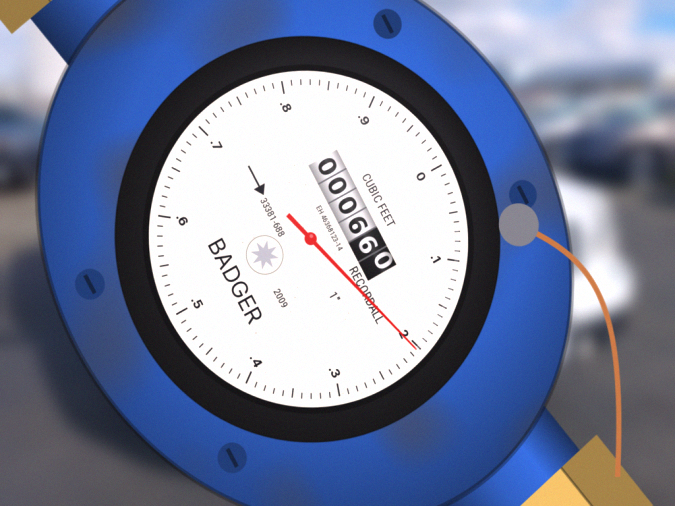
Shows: 660.20 ft³
